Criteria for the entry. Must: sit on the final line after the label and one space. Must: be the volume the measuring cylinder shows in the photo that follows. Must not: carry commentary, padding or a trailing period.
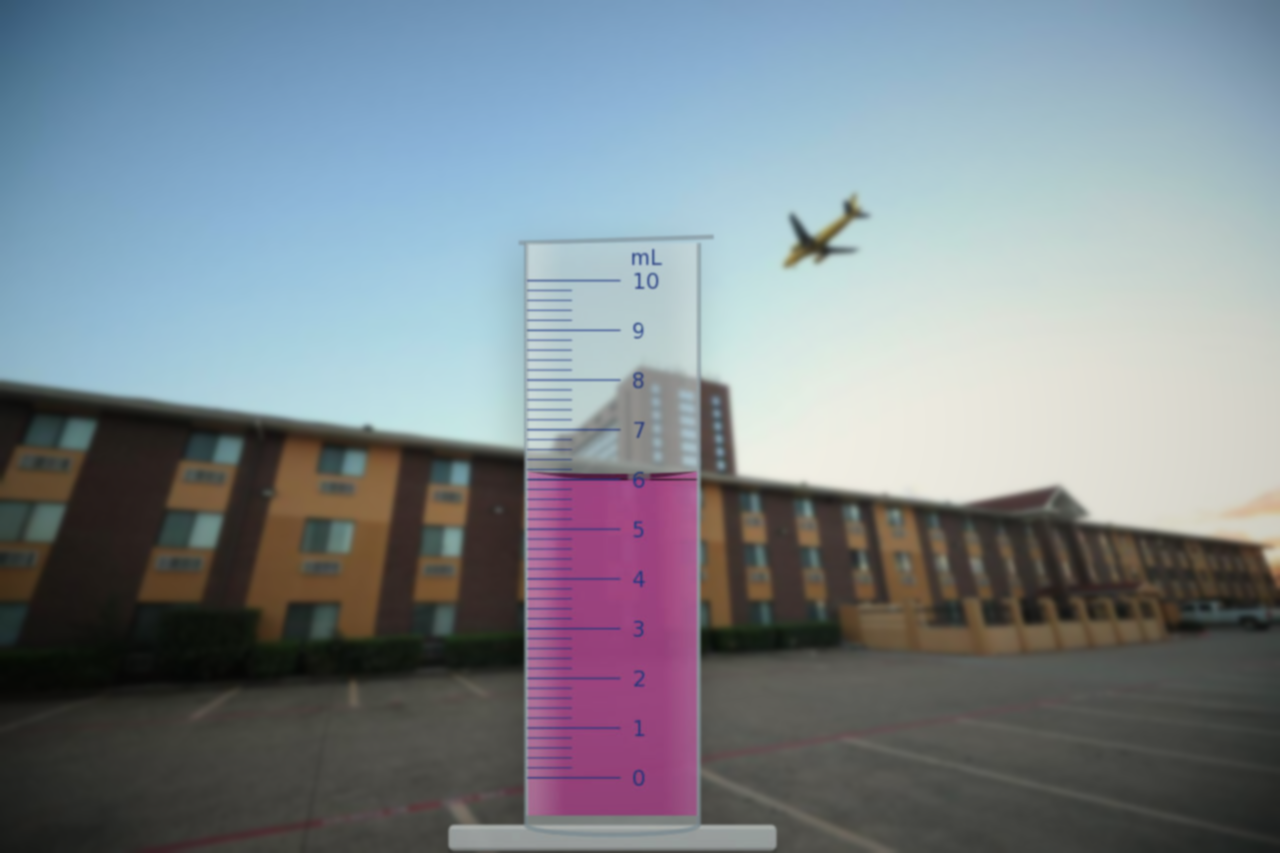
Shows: 6 mL
